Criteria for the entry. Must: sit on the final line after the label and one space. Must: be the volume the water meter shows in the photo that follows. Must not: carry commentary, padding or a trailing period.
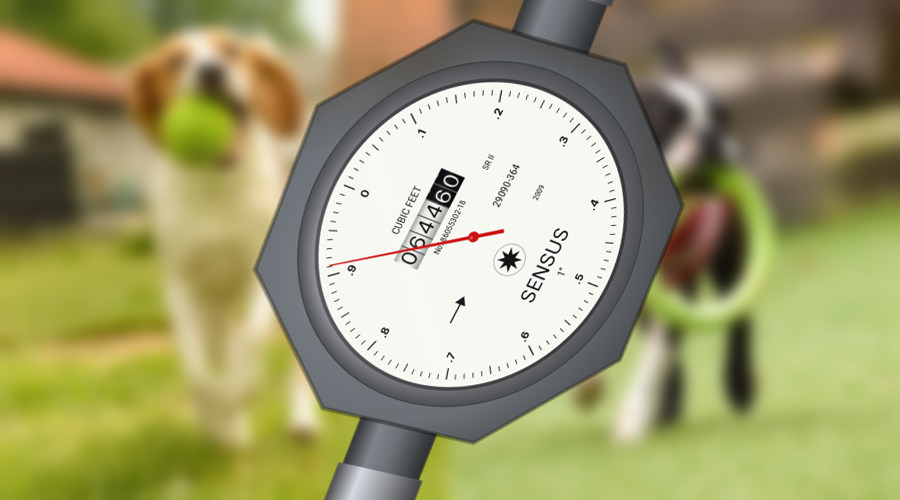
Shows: 64459.91 ft³
